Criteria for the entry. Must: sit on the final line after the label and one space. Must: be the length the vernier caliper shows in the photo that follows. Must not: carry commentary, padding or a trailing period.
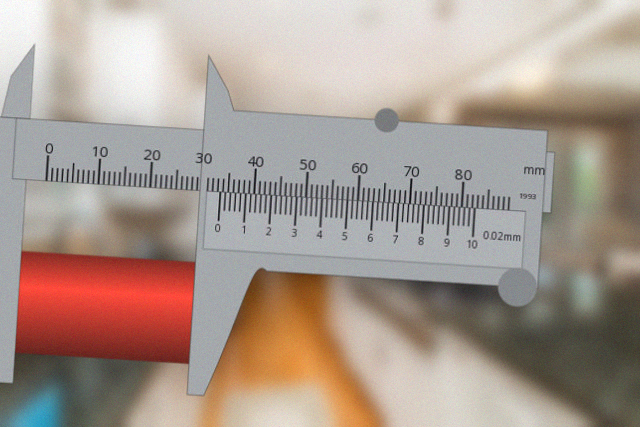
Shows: 33.5 mm
